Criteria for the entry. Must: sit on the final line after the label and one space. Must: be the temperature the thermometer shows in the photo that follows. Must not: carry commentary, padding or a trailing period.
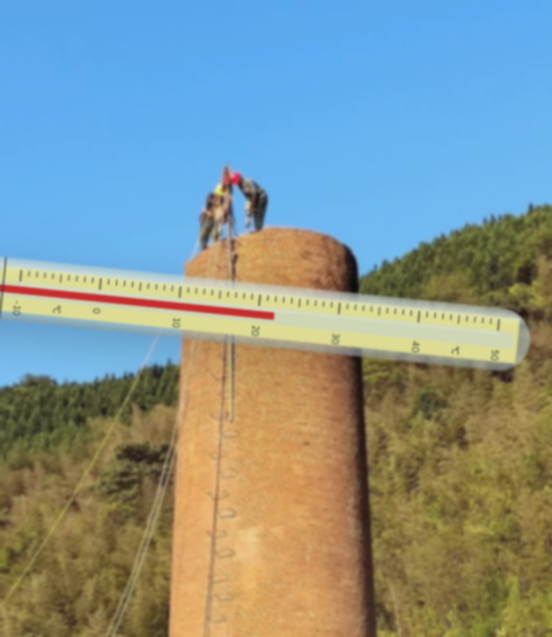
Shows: 22 °C
